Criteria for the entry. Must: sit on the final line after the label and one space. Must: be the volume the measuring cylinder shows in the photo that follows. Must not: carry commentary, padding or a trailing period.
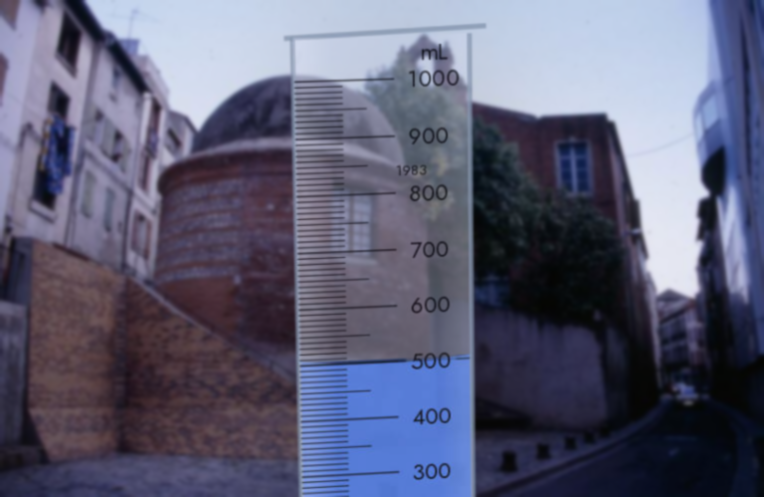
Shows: 500 mL
